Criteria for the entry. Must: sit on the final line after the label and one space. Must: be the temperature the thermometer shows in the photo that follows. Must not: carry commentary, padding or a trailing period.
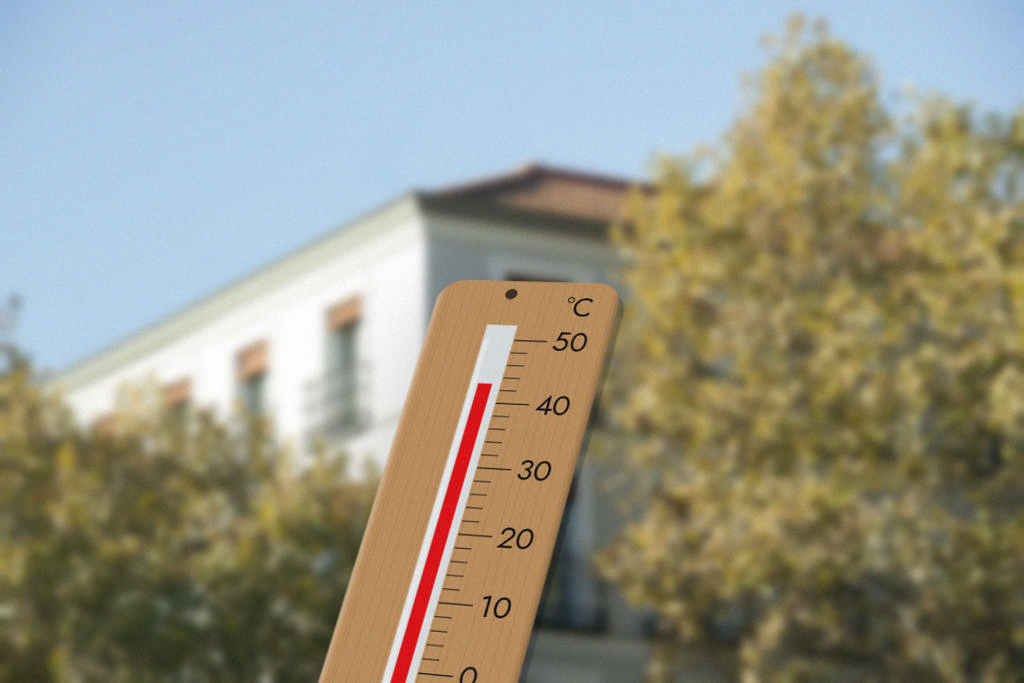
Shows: 43 °C
